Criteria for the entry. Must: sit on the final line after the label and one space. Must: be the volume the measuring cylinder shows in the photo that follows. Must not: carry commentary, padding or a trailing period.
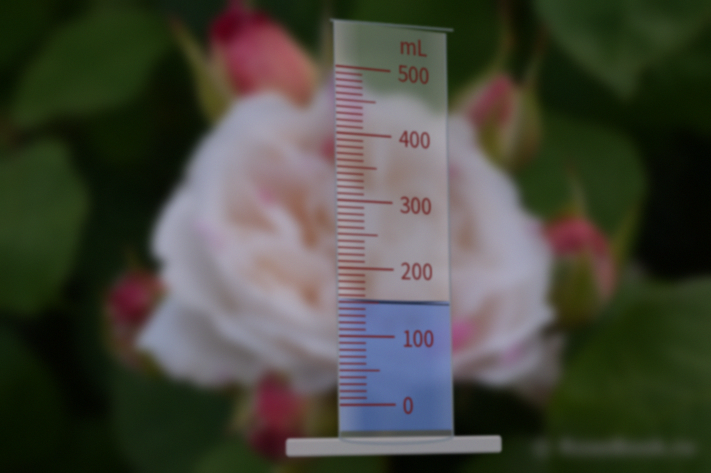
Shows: 150 mL
